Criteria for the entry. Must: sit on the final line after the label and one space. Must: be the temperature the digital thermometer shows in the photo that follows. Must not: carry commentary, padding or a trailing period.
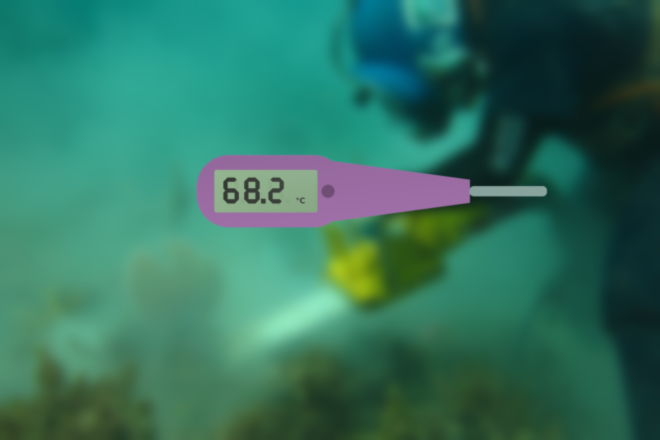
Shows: 68.2 °C
